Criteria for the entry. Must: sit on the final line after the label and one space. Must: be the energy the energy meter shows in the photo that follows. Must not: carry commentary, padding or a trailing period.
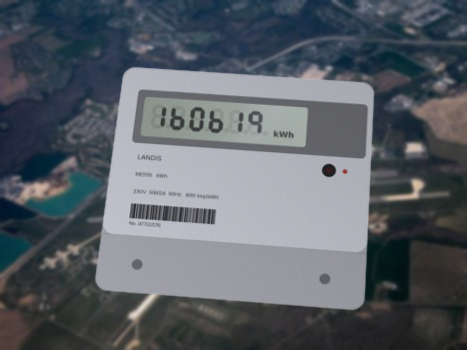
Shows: 160619 kWh
